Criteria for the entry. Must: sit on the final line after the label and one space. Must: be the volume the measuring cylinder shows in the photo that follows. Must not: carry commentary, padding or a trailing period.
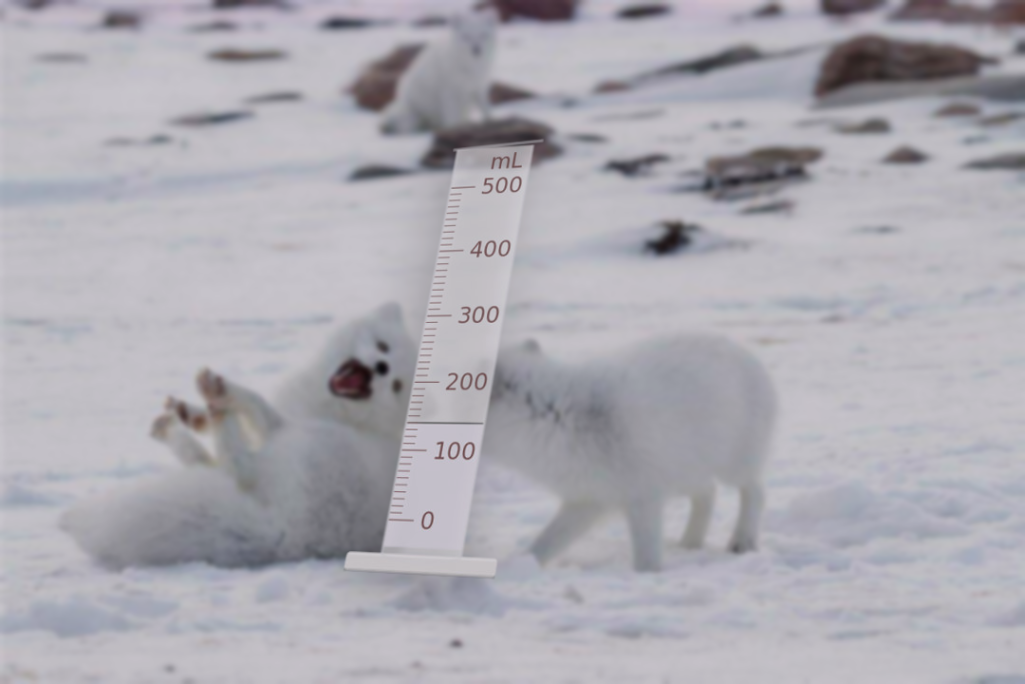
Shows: 140 mL
